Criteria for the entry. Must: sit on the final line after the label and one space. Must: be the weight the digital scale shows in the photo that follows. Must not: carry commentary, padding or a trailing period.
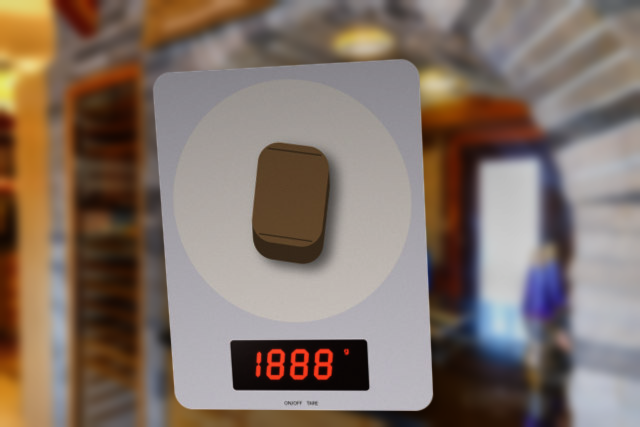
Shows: 1888 g
